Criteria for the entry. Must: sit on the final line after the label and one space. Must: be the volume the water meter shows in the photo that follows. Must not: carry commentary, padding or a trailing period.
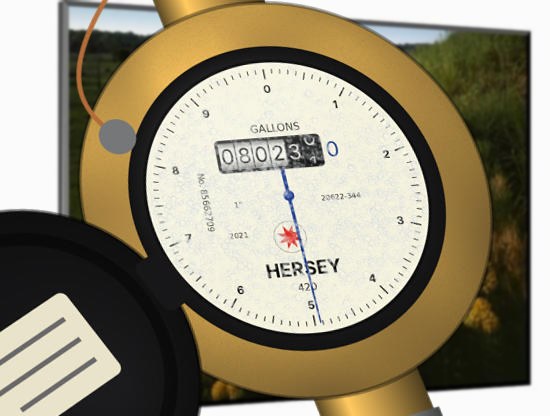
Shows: 802304.9 gal
